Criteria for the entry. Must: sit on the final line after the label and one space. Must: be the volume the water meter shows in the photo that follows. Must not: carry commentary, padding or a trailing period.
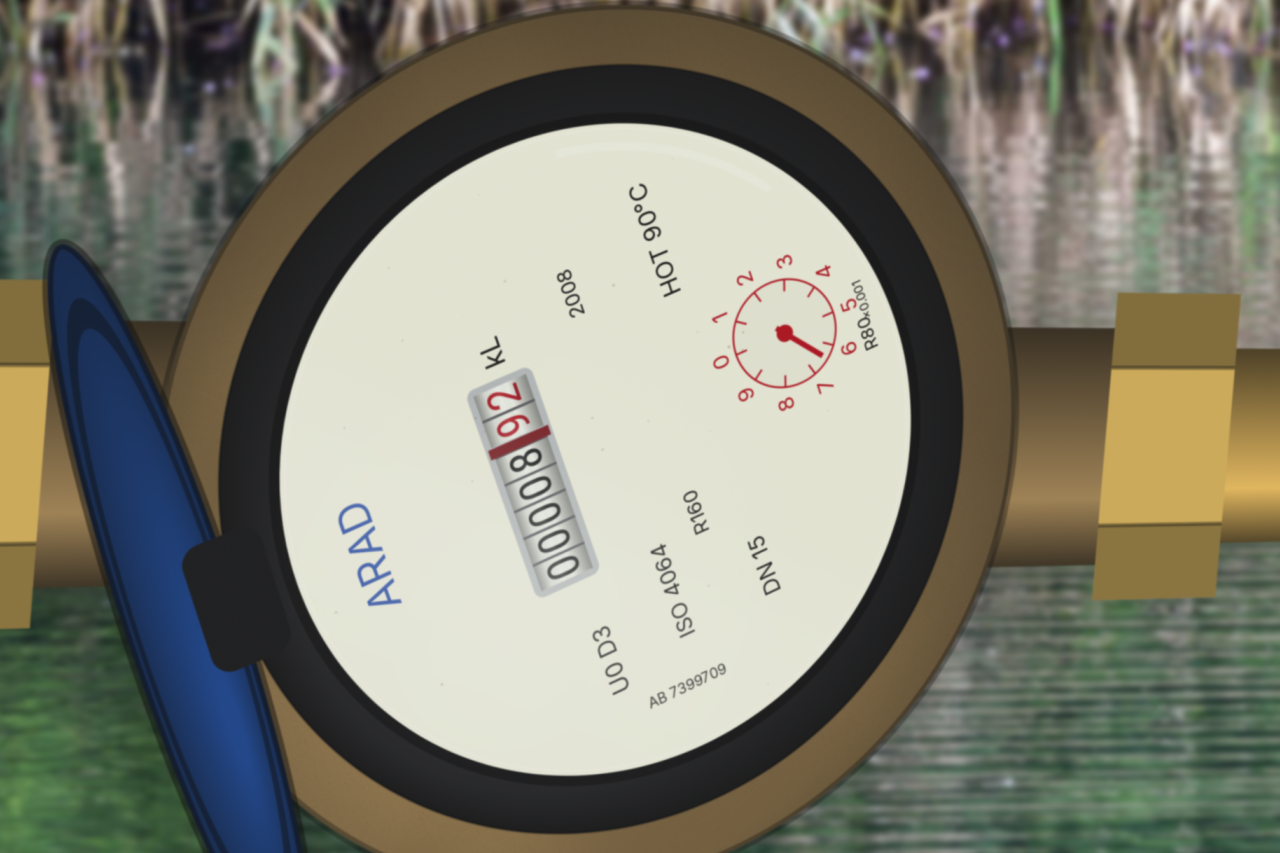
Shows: 8.926 kL
